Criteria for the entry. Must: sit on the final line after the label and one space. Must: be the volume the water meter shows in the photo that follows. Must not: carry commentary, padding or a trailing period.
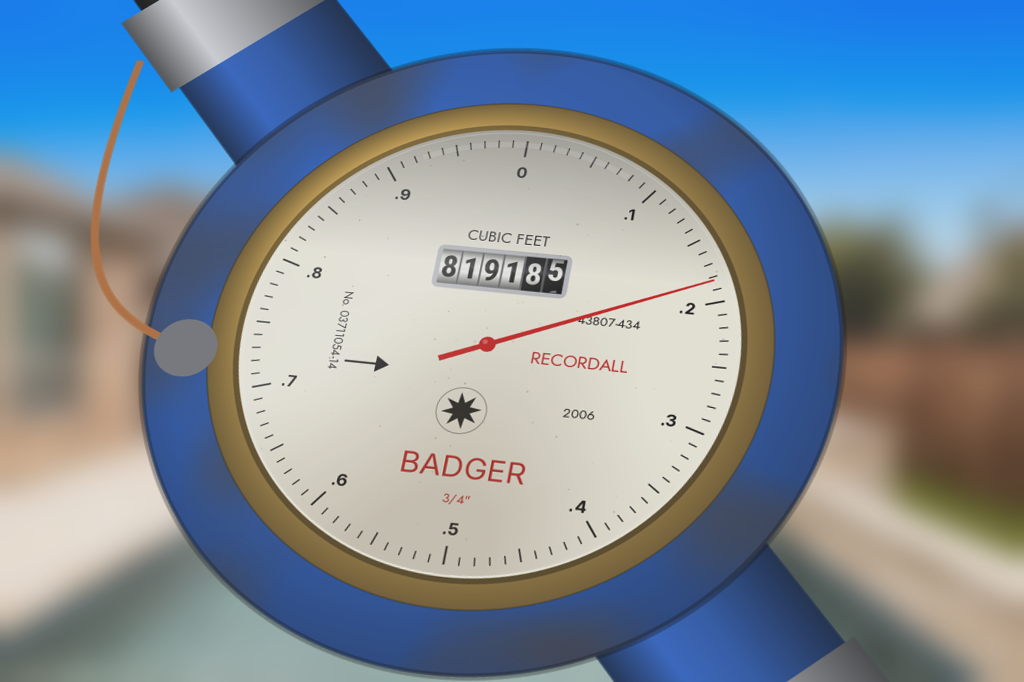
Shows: 819185.18 ft³
